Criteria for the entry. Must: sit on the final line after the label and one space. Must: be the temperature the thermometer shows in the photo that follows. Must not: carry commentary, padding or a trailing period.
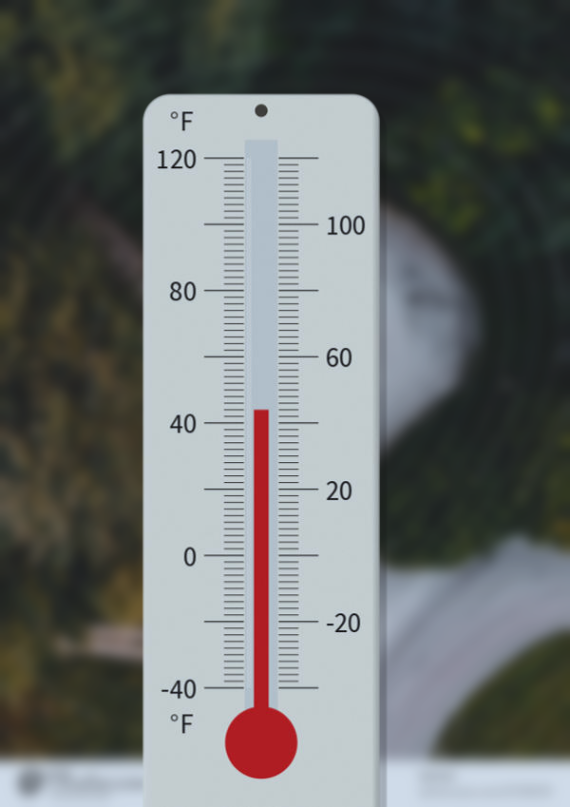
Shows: 44 °F
